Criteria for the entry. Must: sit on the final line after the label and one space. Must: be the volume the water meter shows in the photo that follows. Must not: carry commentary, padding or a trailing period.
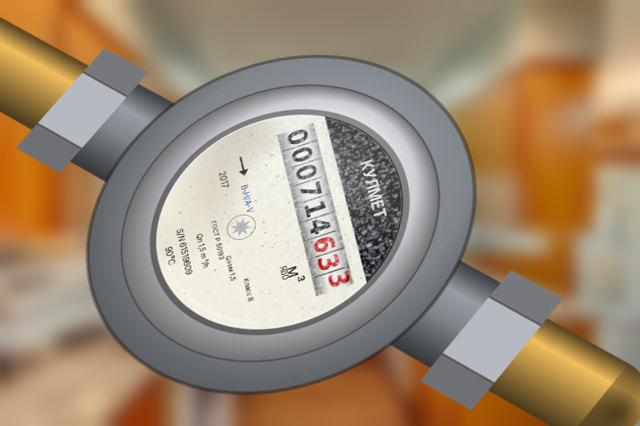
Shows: 714.633 m³
